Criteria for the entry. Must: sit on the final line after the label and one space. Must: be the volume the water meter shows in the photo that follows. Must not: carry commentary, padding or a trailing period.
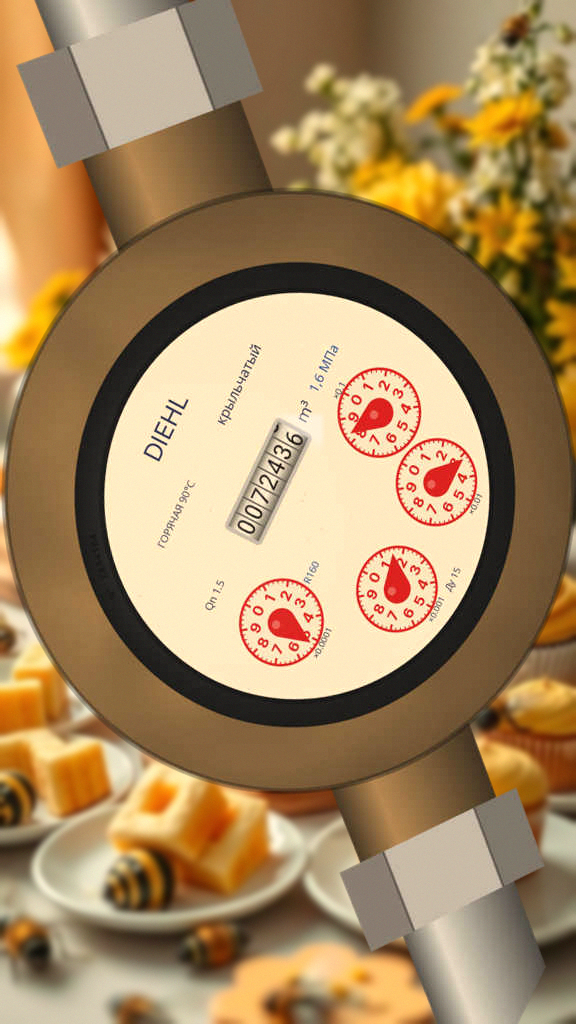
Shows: 72435.8315 m³
